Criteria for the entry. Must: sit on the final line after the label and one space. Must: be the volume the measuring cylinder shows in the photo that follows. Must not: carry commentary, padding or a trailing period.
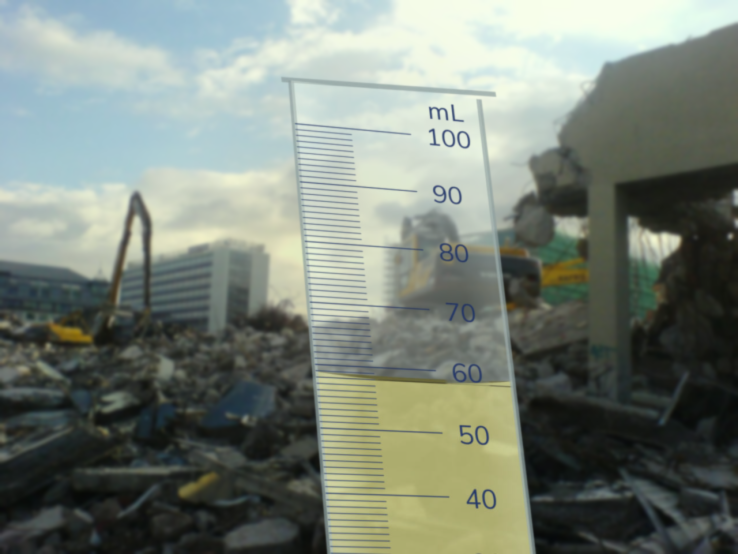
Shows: 58 mL
